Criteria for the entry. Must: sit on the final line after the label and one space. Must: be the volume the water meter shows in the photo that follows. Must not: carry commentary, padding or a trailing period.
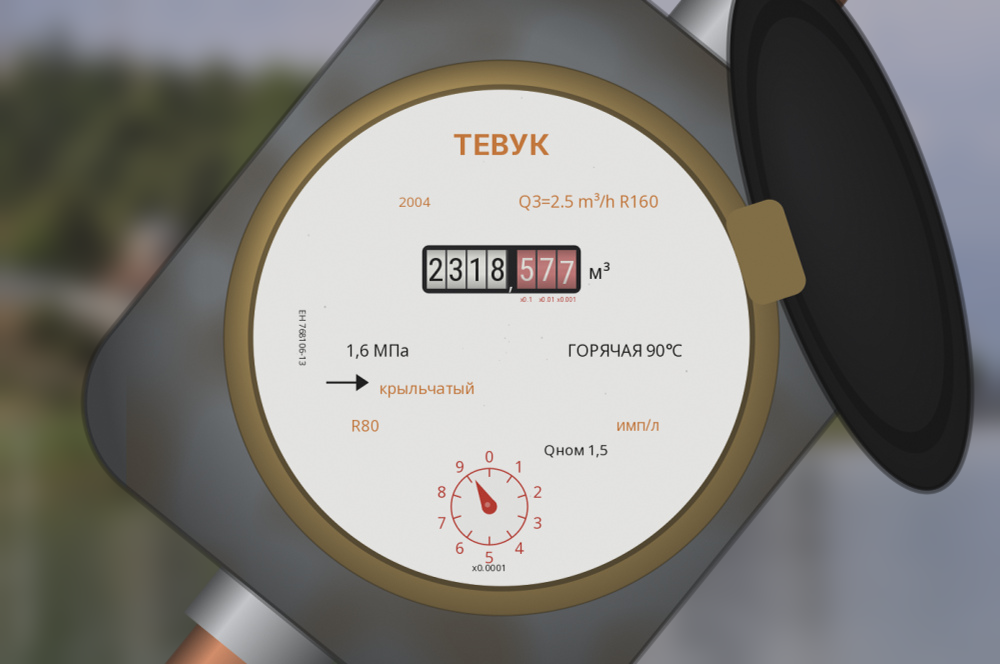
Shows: 2318.5769 m³
